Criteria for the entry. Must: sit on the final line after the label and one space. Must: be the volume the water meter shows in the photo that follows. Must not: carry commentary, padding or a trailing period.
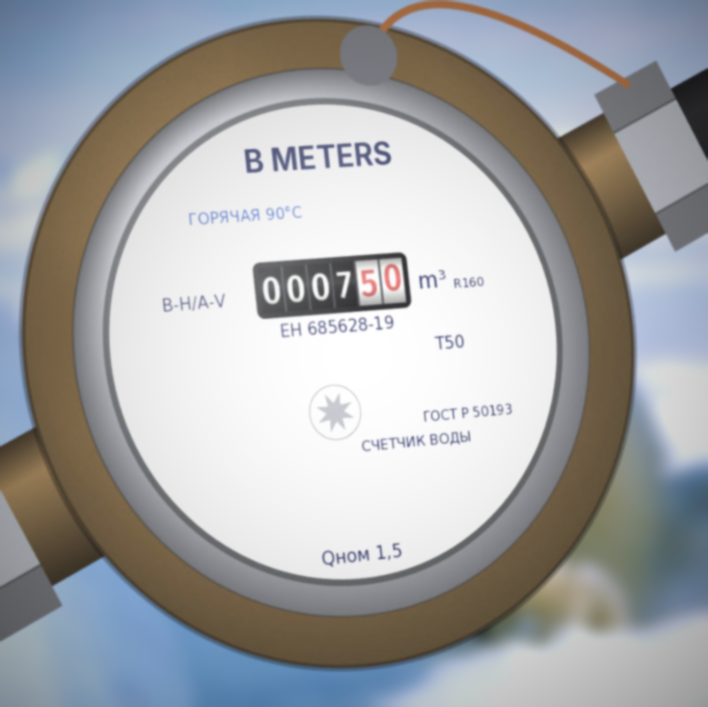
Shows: 7.50 m³
